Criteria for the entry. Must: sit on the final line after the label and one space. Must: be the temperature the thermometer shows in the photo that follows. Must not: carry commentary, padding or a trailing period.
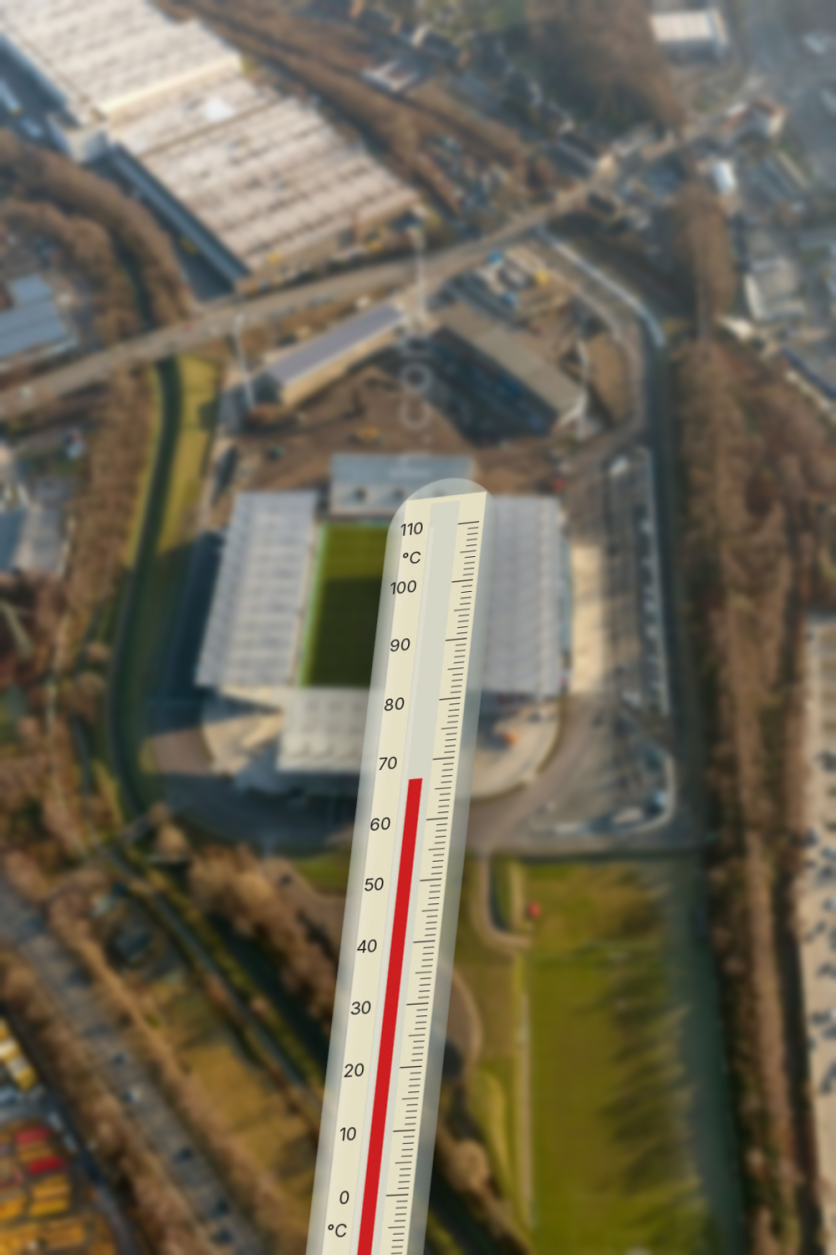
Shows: 67 °C
